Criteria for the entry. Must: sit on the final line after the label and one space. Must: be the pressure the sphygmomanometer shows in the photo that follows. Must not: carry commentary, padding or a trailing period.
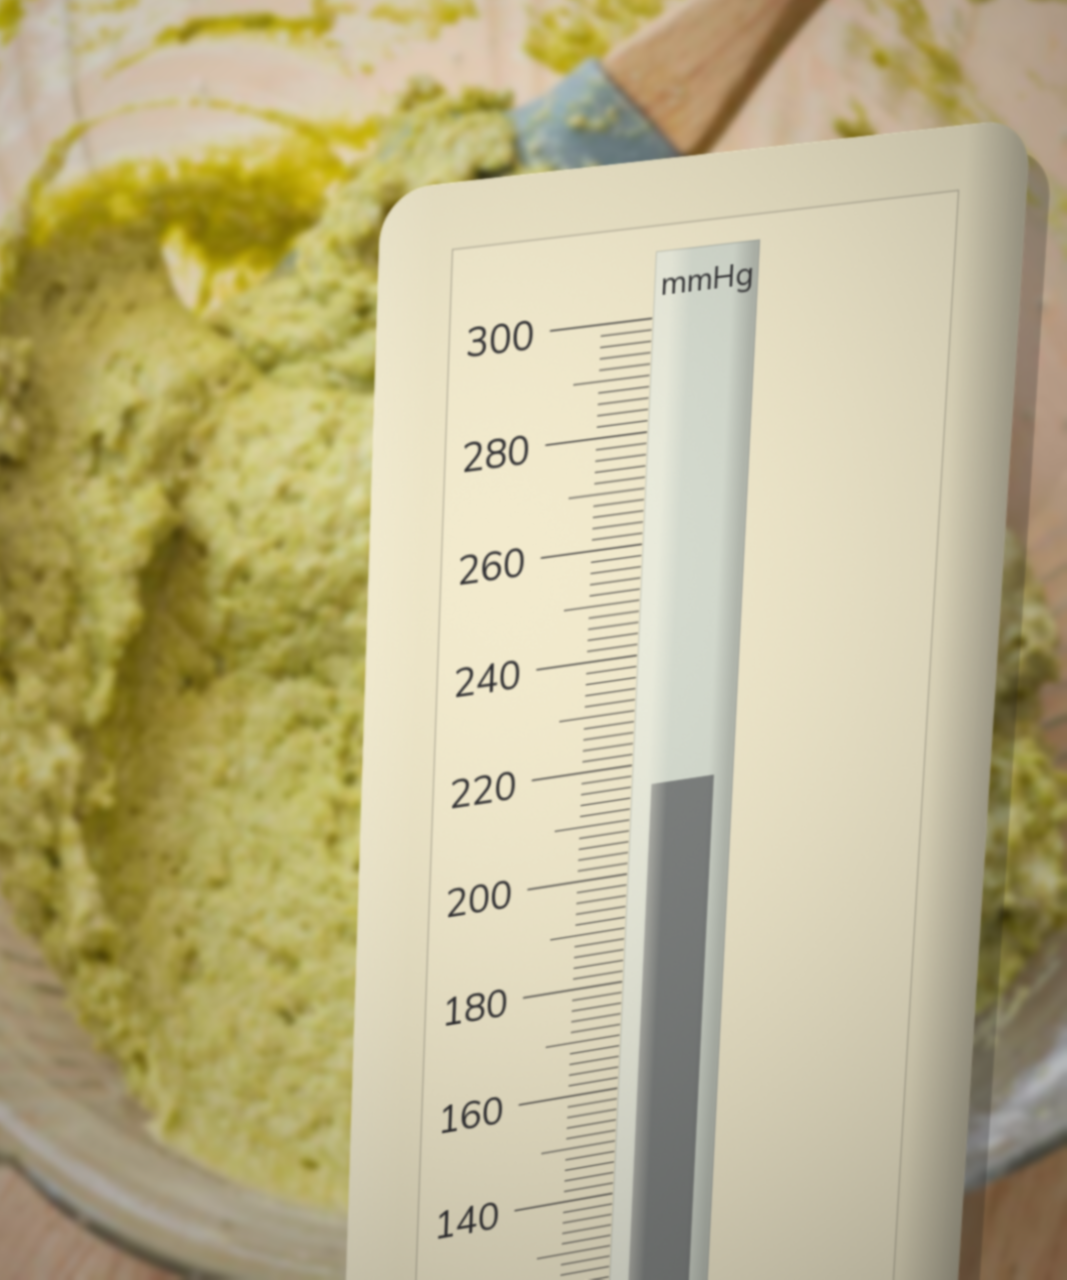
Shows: 216 mmHg
